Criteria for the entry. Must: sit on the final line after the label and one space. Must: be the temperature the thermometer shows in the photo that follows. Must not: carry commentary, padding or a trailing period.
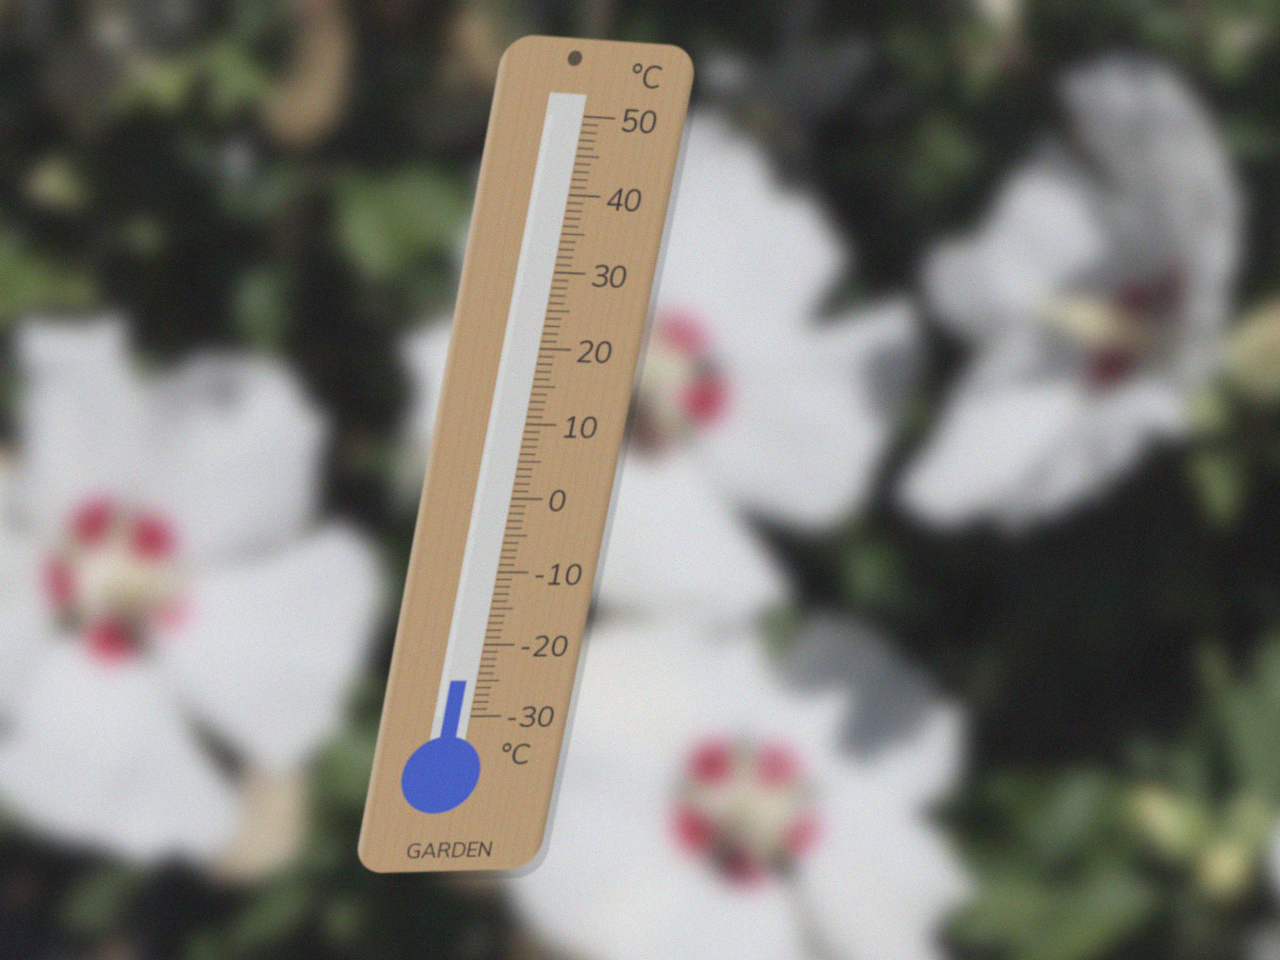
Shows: -25 °C
